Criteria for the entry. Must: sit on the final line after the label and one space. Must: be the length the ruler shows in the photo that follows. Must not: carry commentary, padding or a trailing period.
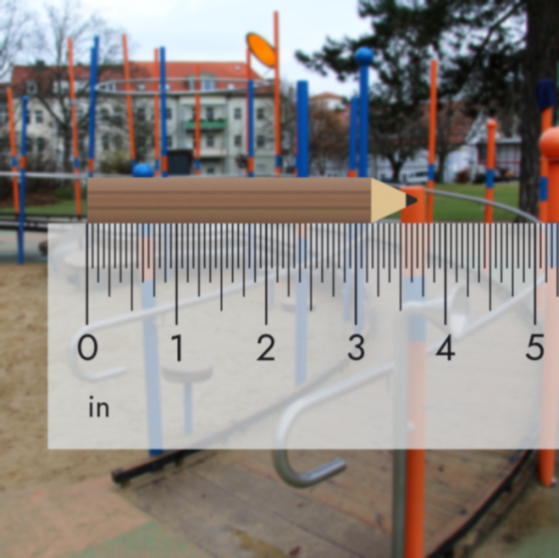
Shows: 3.6875 in
